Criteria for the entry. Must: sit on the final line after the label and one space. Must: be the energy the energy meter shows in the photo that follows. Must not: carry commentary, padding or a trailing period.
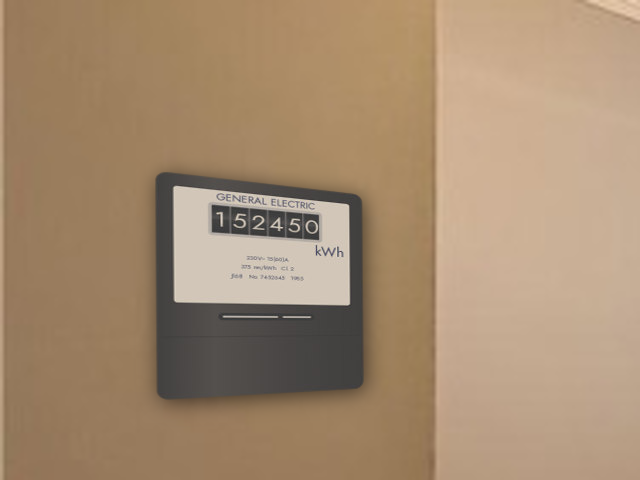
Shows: 152450 kWh
